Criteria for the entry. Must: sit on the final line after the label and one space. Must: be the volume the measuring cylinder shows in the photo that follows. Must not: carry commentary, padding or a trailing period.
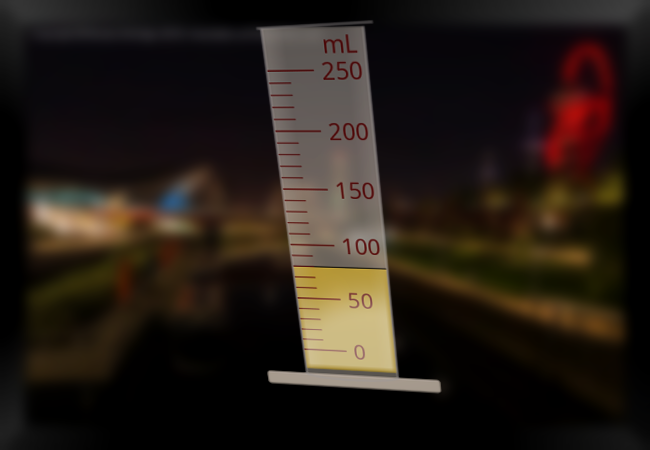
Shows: 80 mL
